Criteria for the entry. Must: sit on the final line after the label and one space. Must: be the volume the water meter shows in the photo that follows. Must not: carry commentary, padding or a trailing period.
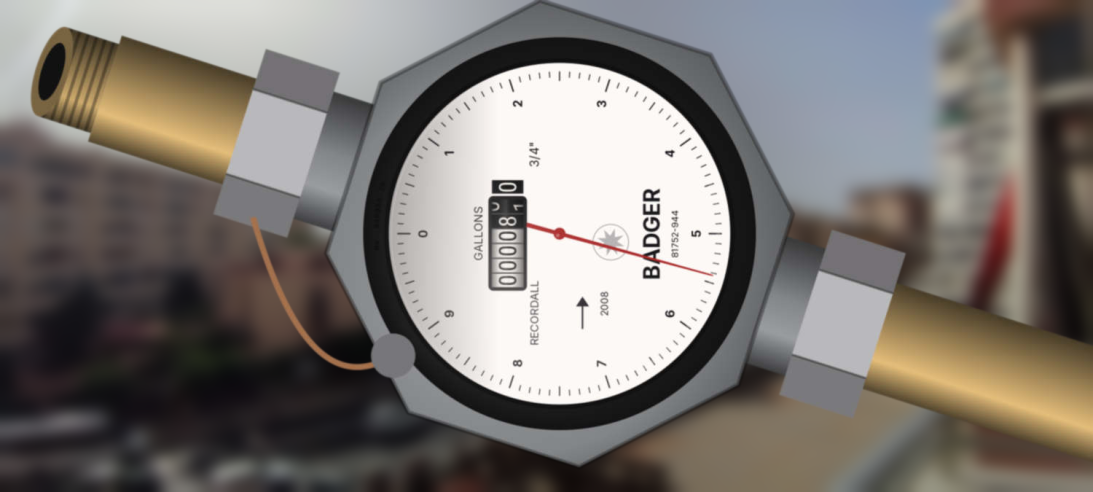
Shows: 805.4 gal
